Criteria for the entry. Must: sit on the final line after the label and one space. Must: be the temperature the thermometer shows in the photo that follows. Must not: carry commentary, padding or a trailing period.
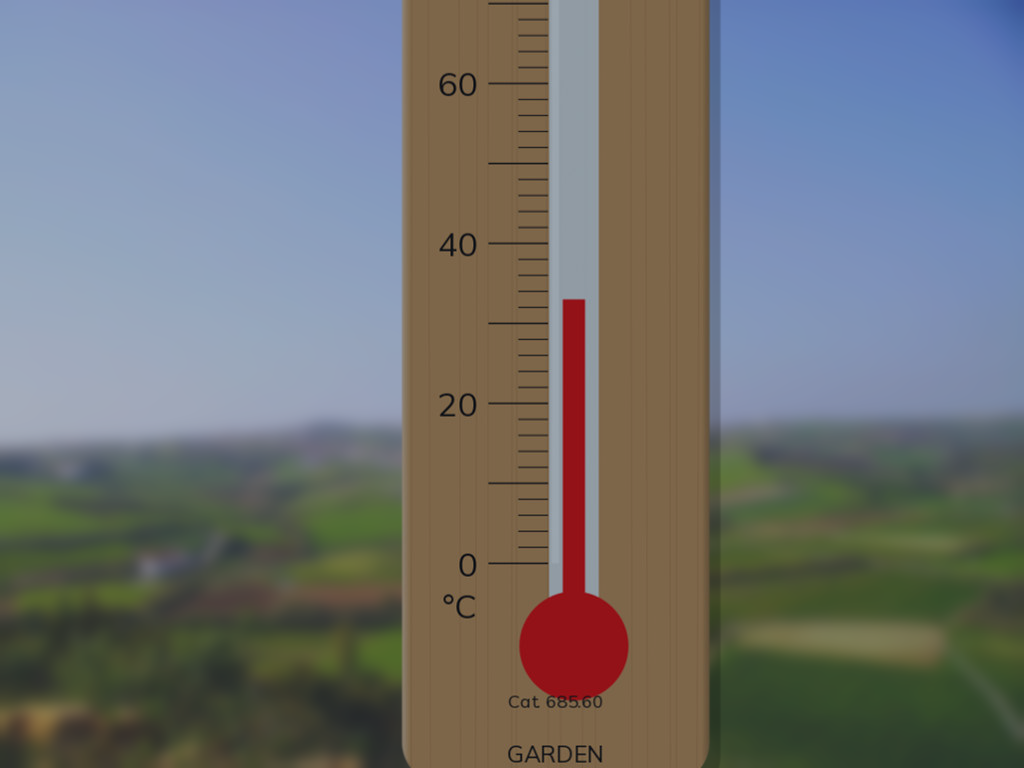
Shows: 33 °C
